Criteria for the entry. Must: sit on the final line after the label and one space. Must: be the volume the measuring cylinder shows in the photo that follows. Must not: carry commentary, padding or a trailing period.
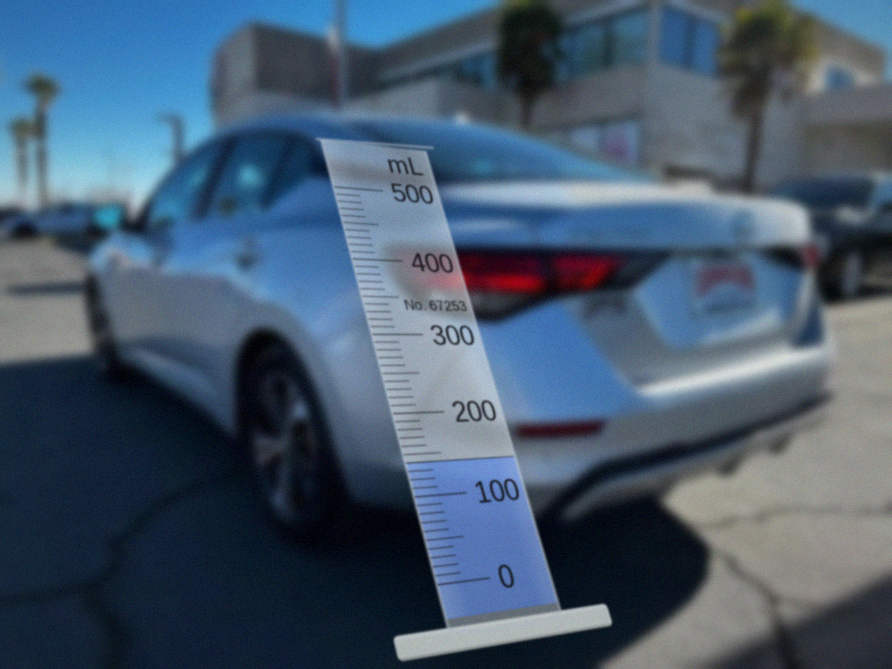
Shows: 140 mL
